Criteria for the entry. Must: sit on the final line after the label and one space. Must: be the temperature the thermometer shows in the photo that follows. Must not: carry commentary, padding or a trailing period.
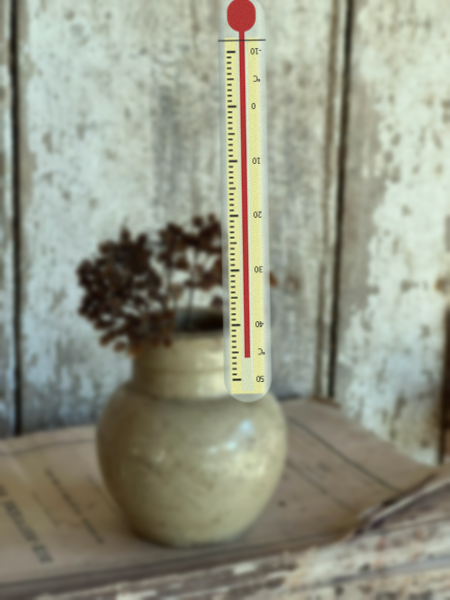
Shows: 46 °C
